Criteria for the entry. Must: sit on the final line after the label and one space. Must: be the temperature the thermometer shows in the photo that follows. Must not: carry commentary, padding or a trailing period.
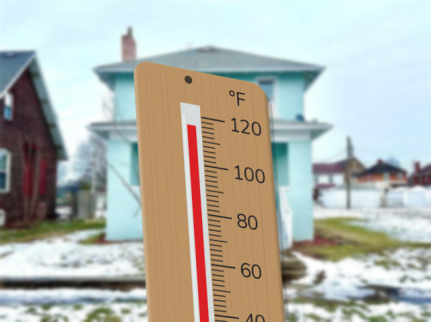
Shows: 116 °F
